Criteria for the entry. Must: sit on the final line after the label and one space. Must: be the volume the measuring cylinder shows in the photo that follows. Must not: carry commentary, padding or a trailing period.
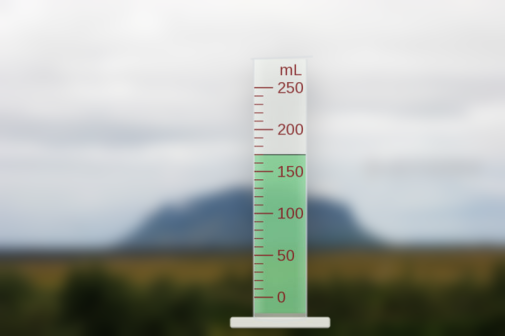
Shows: 170 mL
